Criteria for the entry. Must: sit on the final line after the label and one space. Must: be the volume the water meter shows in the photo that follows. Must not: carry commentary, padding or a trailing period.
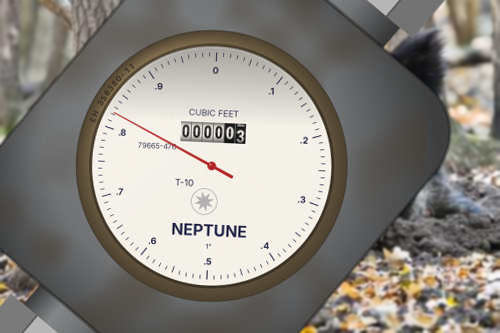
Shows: 2.82 ft³
